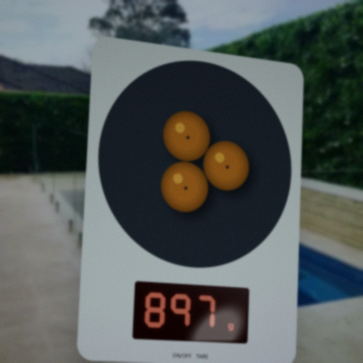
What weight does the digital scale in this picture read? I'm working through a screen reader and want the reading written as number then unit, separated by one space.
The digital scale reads 897 g
